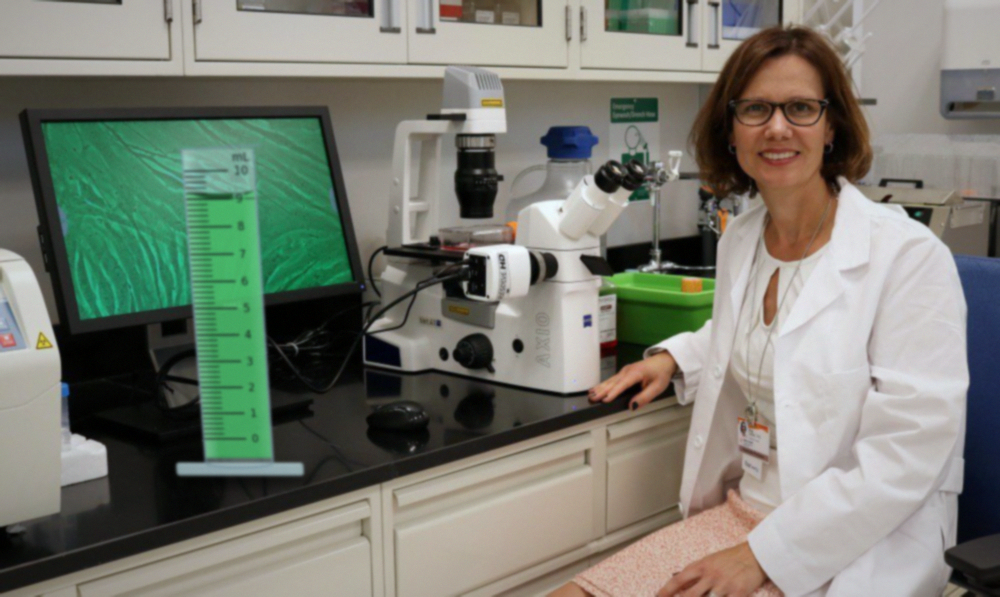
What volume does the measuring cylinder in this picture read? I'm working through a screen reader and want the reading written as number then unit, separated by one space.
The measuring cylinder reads 9 mL
